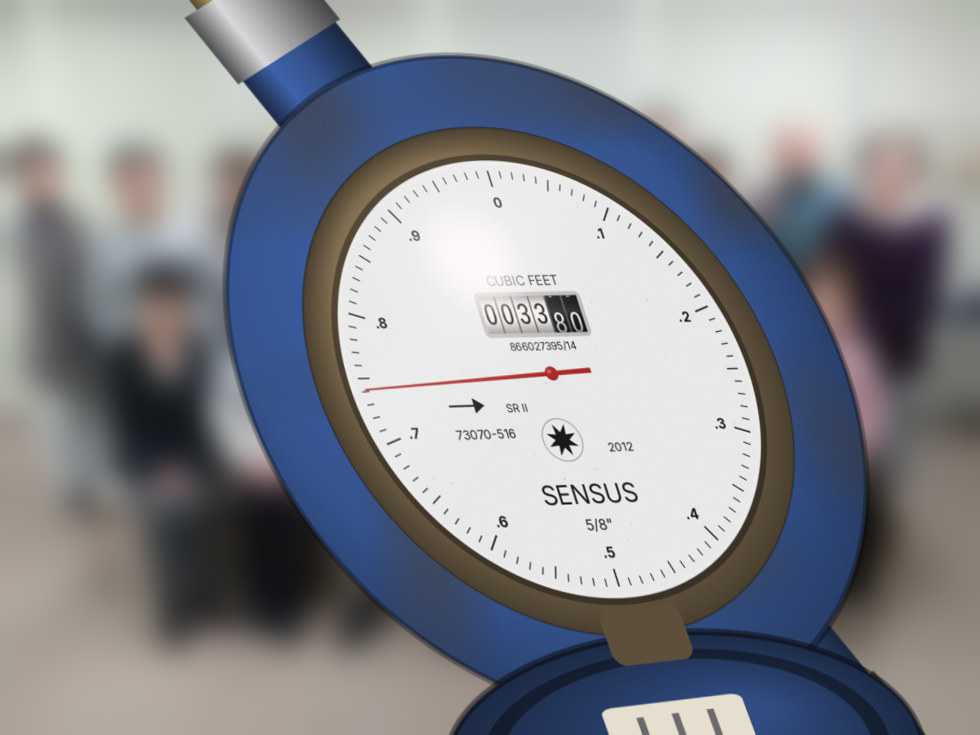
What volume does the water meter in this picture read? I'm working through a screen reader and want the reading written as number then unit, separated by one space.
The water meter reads 3379.74 ft³
